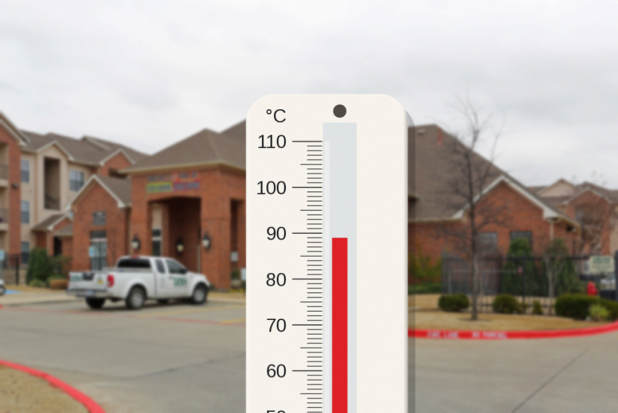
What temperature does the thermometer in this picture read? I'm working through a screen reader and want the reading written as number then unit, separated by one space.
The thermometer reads 89 °C
